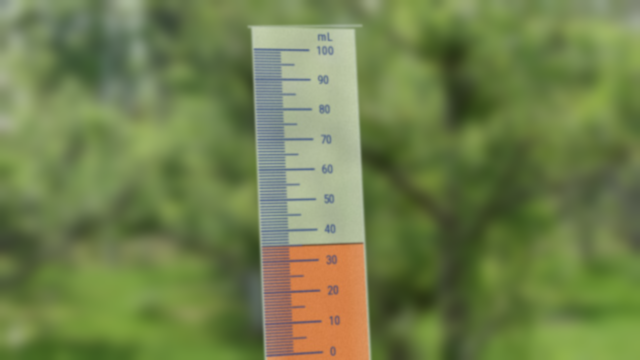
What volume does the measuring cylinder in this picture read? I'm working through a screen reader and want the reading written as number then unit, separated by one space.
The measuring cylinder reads 35 mL
